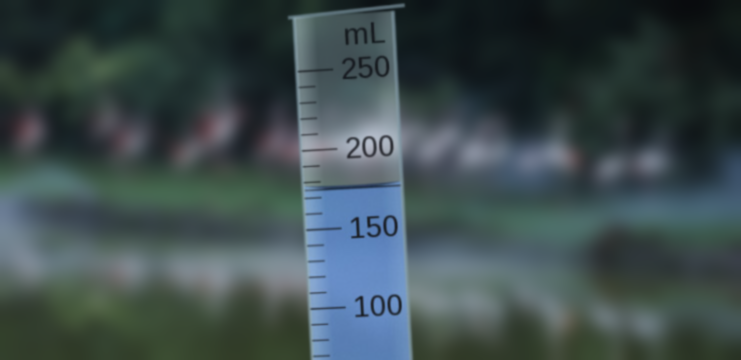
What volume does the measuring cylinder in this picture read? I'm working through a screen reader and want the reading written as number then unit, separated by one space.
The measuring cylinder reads 175 mL
